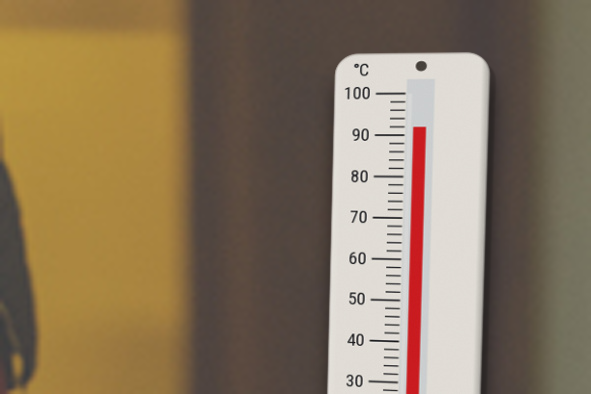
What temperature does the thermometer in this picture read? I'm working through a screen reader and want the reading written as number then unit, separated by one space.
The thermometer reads 92 °C
